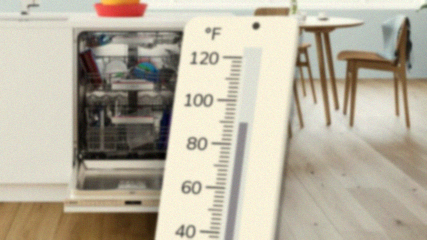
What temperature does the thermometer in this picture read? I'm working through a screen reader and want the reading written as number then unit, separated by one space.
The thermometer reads 90 °F
